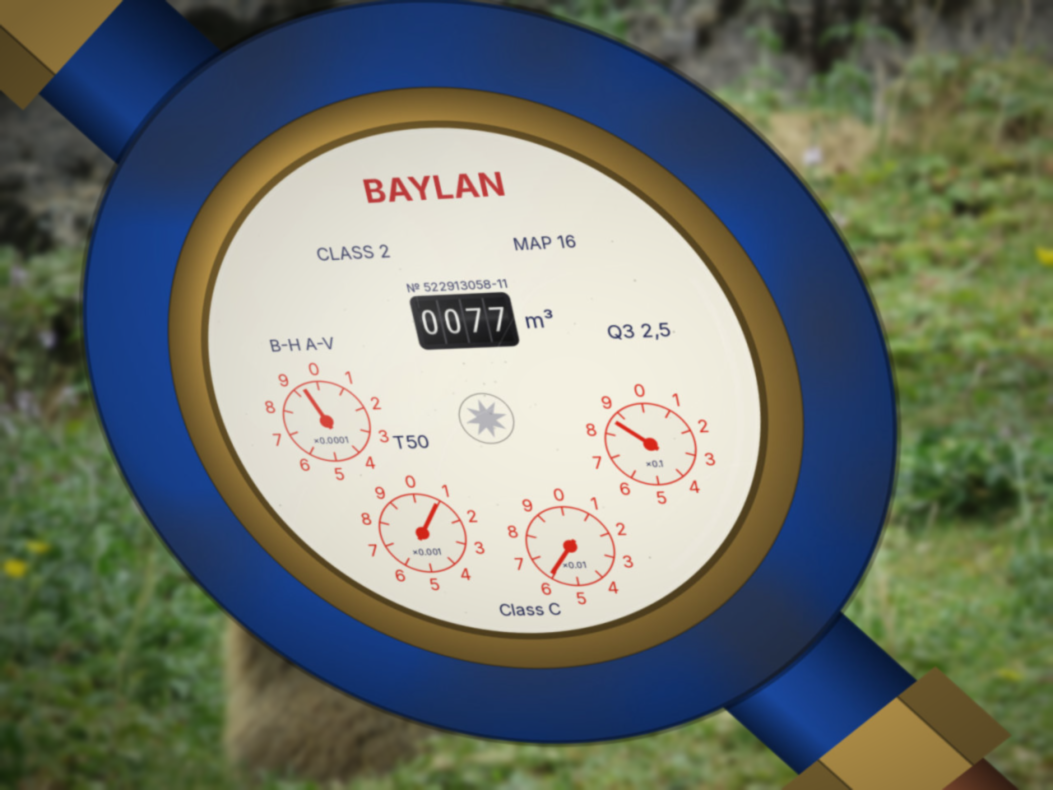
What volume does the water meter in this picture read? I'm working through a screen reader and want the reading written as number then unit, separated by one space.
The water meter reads 77.8609 m³
